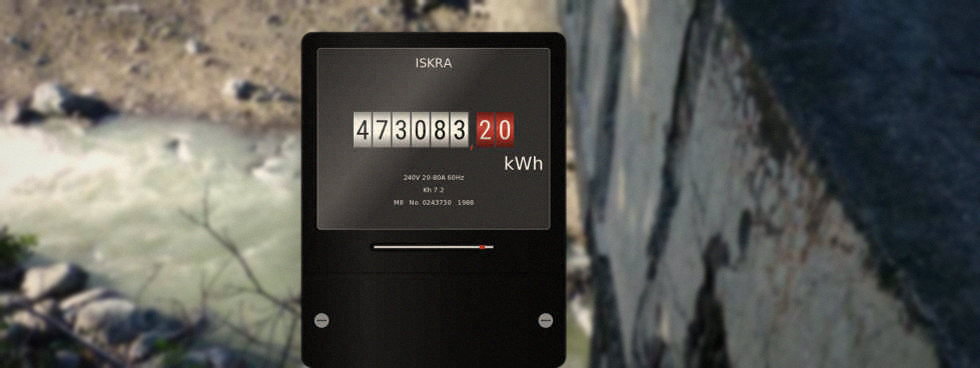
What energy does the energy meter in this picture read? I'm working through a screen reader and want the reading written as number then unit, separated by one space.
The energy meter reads 473083.20 kWh
